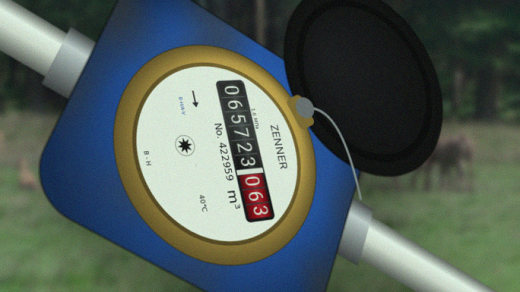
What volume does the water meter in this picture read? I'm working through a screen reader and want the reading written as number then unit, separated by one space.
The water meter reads 65723.063 m³
